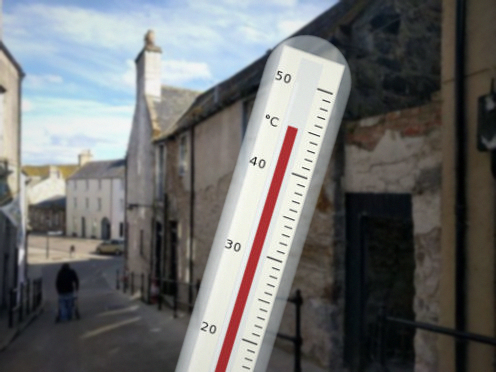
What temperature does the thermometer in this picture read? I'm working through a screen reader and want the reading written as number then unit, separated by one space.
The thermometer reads 45 °C
